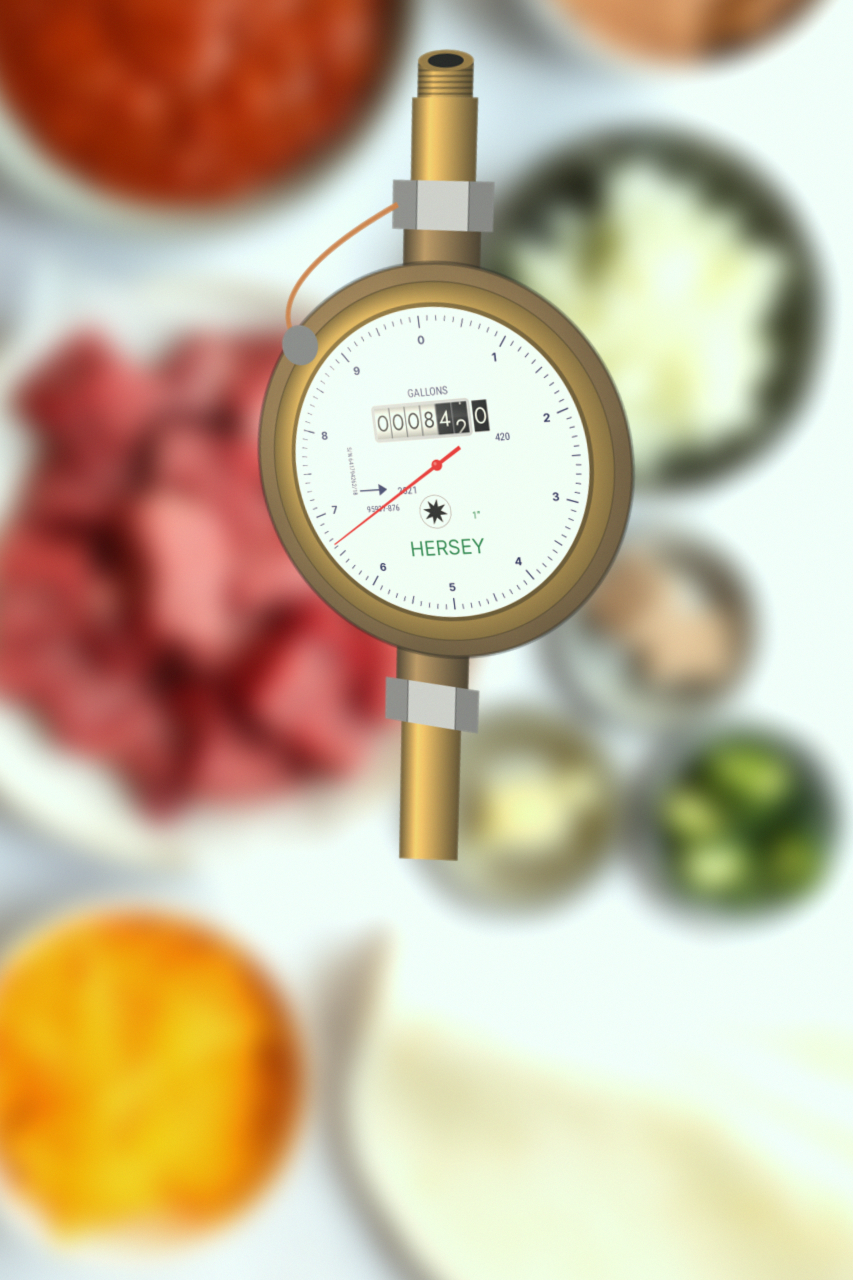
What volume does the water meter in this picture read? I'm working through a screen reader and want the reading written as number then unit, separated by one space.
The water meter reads 8416.6 gal
